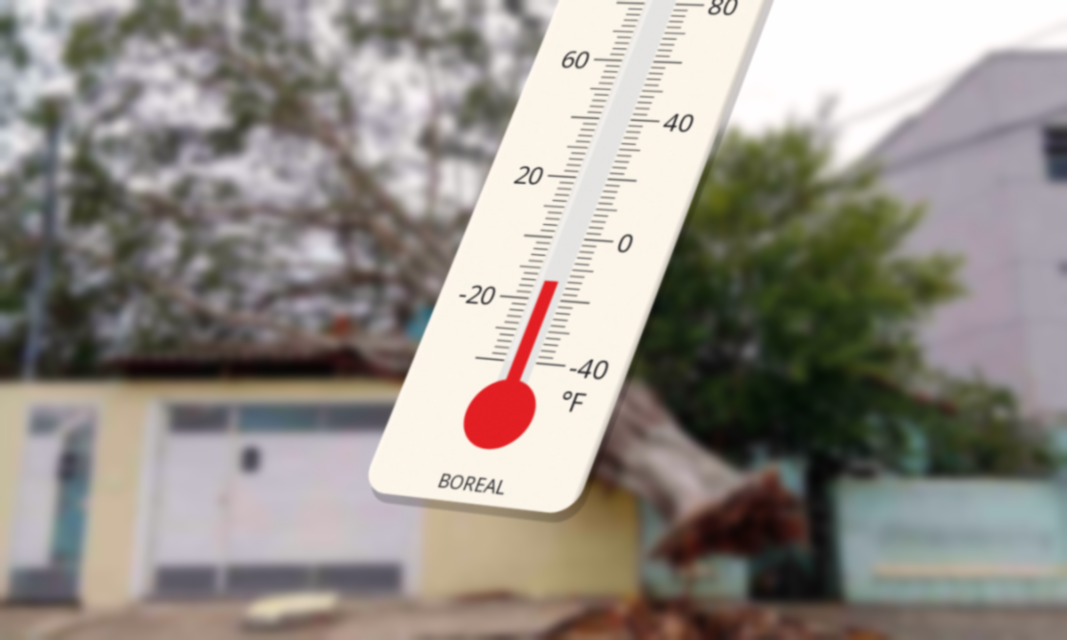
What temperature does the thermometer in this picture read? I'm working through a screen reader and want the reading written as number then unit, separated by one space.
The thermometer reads -14 °F
